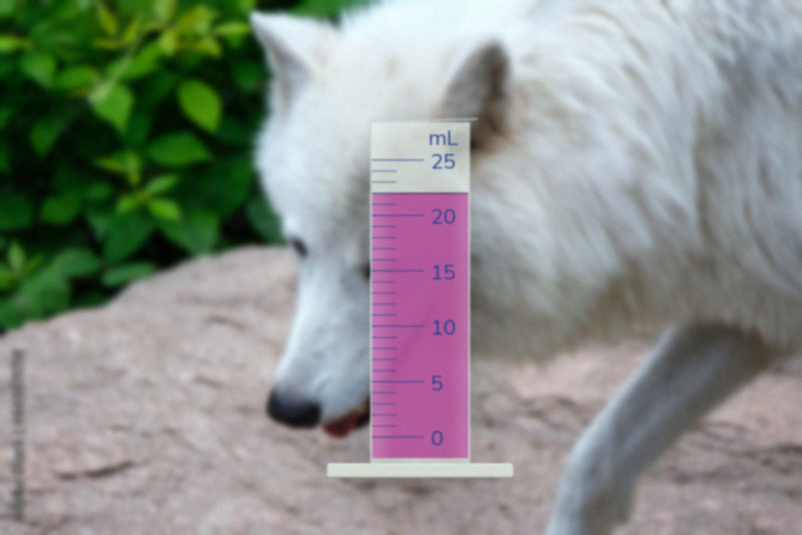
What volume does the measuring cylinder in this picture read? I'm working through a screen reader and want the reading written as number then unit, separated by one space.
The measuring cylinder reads 22 mL
